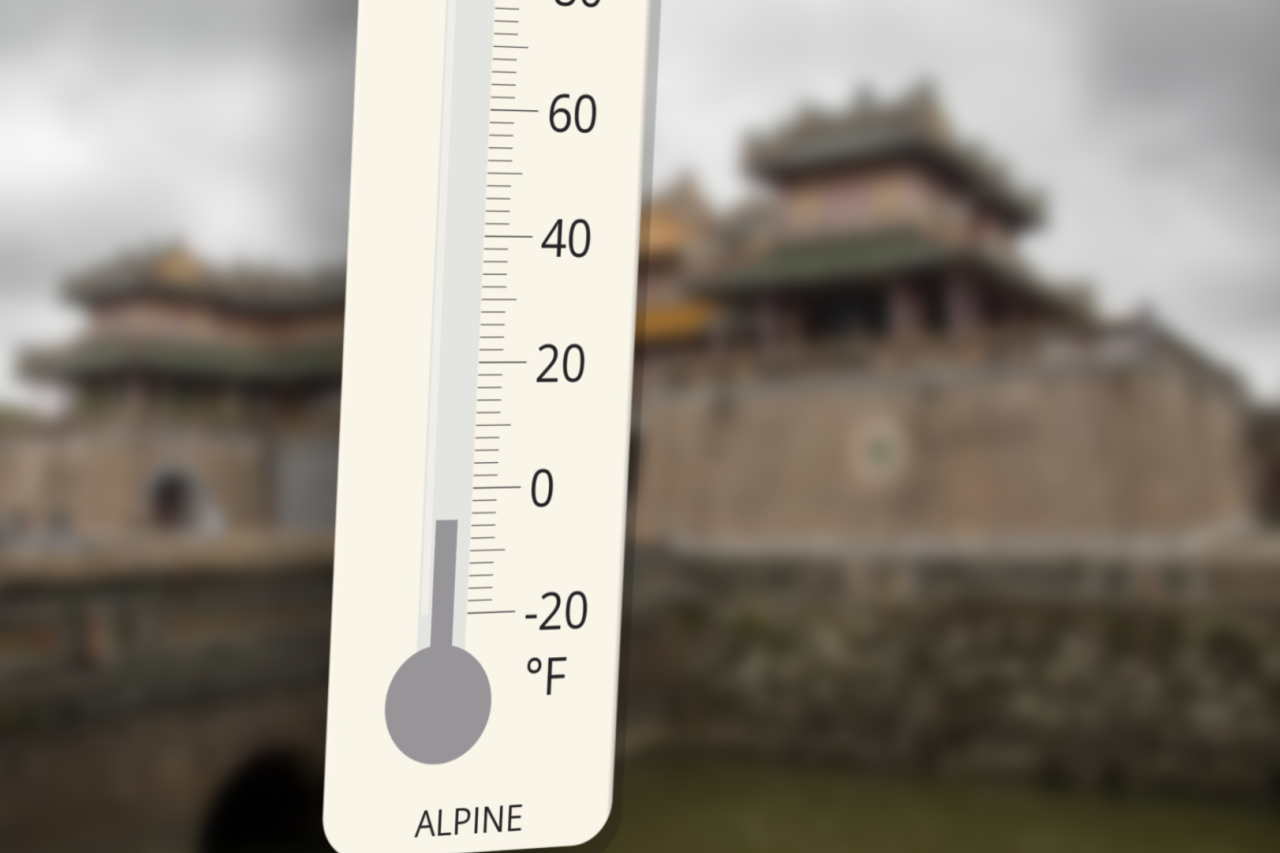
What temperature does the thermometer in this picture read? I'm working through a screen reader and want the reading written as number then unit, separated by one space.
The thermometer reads -5 °F
